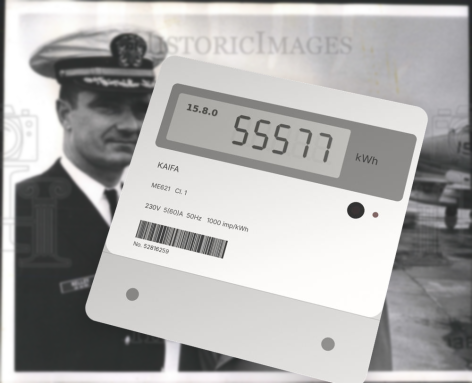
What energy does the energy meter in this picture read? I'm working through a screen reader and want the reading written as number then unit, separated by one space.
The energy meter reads 55577 kWh
